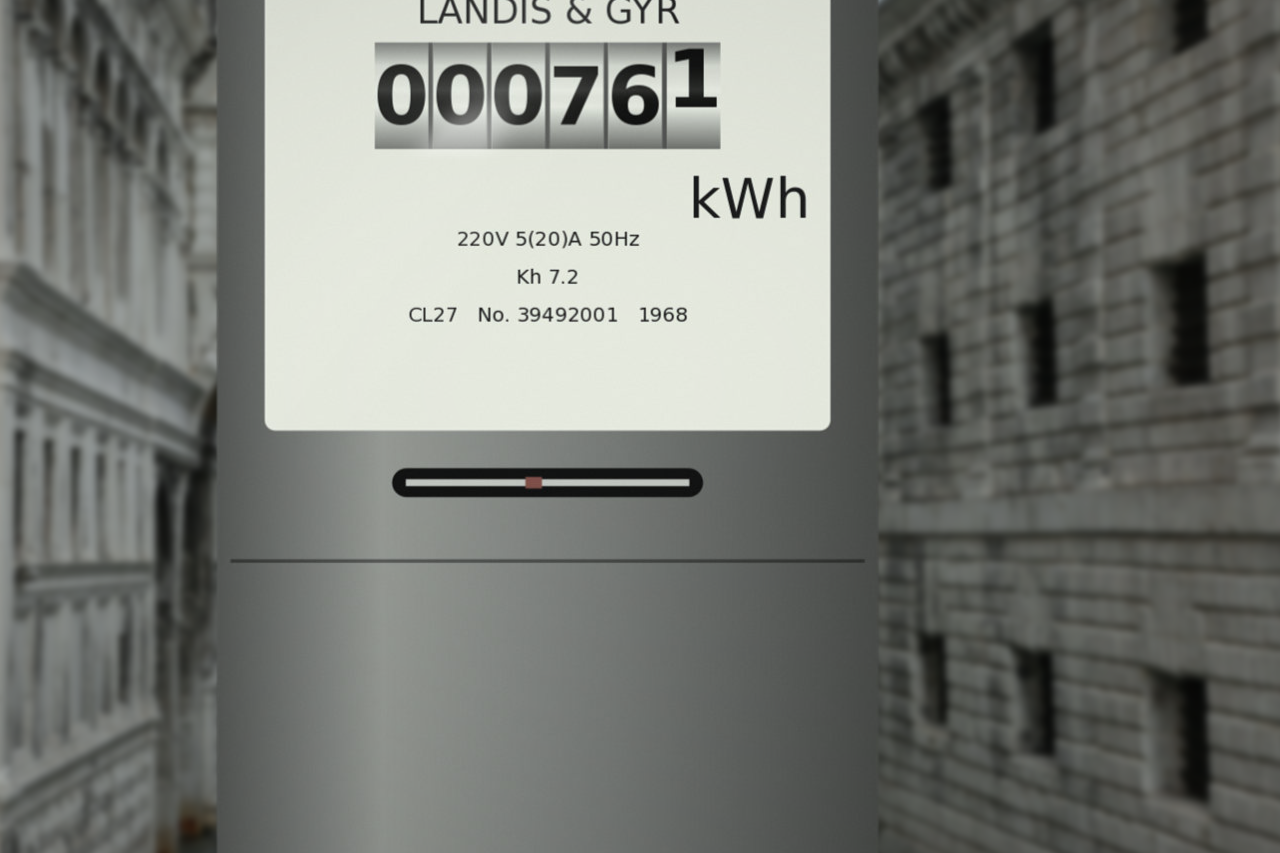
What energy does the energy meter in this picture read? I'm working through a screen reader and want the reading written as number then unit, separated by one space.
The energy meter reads 761 kWh
